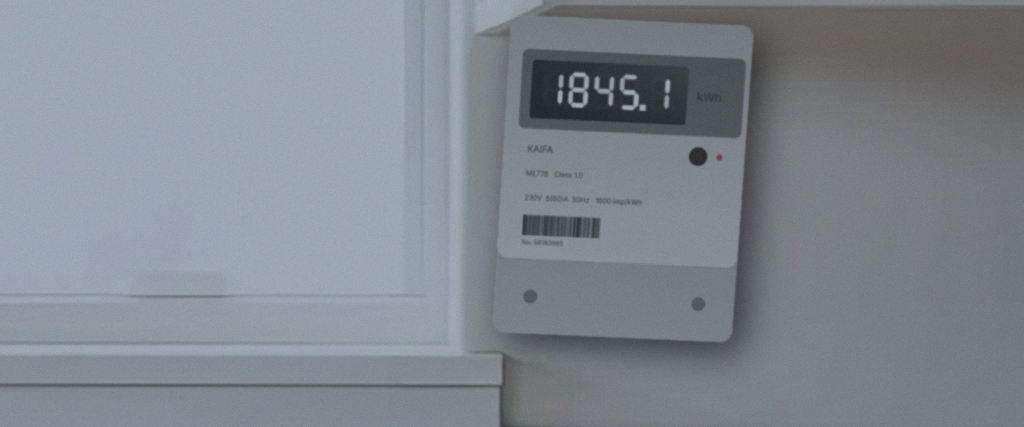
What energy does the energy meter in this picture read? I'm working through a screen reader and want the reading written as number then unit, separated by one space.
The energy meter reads 1845.1 kWh
